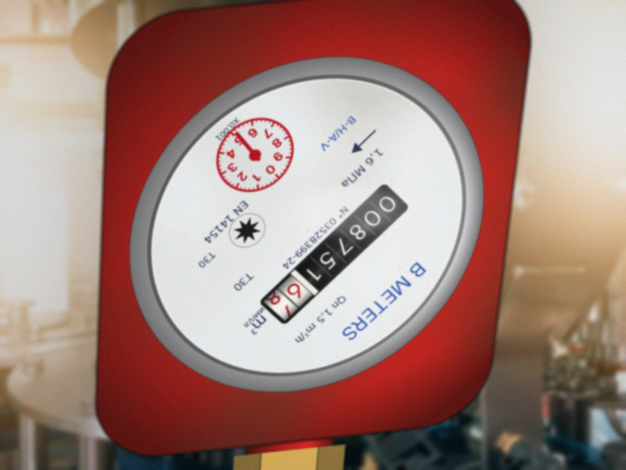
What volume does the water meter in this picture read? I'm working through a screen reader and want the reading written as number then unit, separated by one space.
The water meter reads 8751.675 m³
